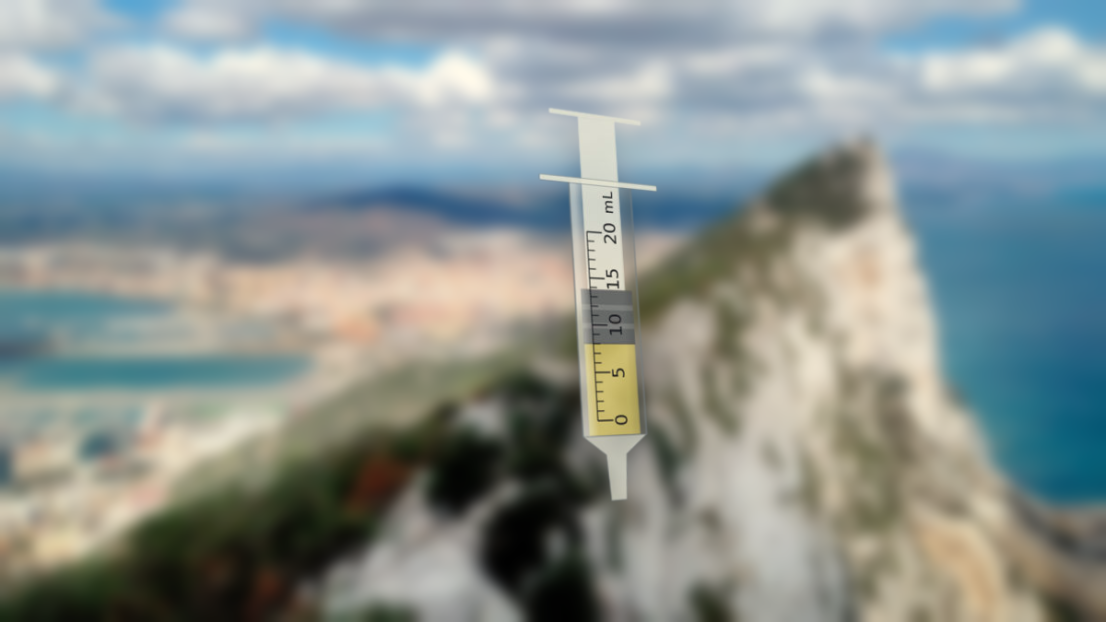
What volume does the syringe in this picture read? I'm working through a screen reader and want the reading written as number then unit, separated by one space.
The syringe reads 8 mL
